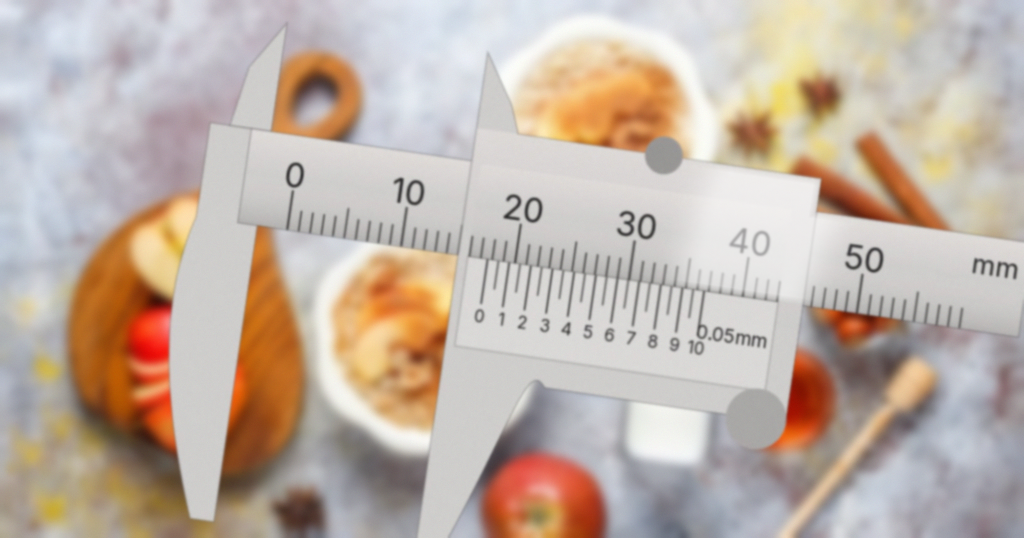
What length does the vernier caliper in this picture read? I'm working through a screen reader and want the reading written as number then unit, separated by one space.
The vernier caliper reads 17.6 mm
